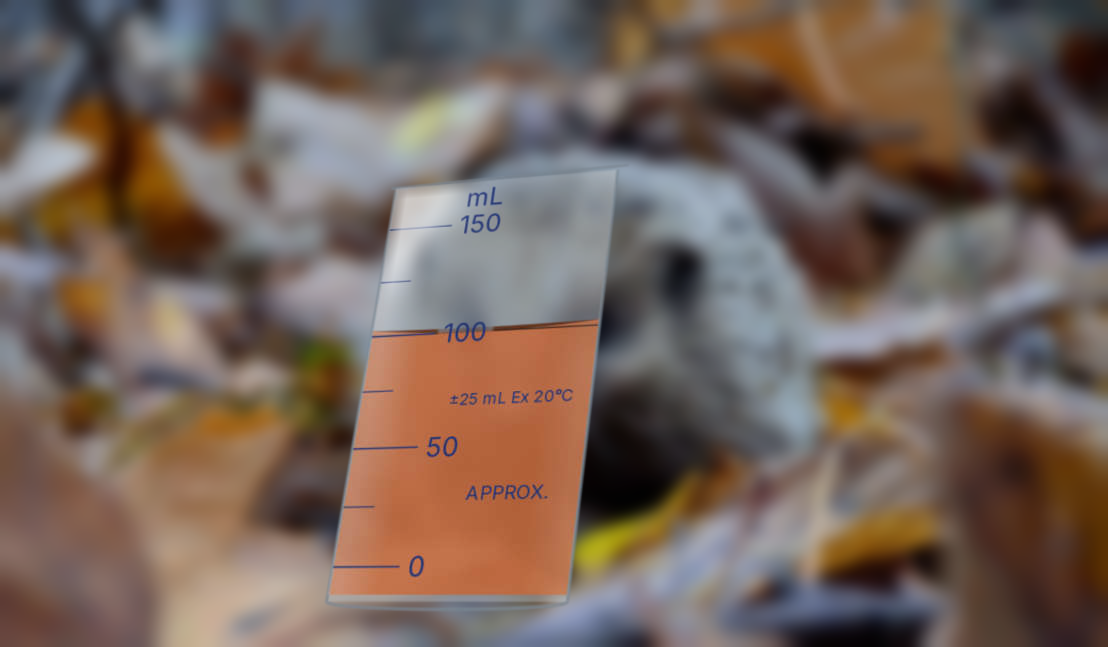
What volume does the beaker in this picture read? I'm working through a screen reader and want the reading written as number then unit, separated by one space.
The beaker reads 100 mL
